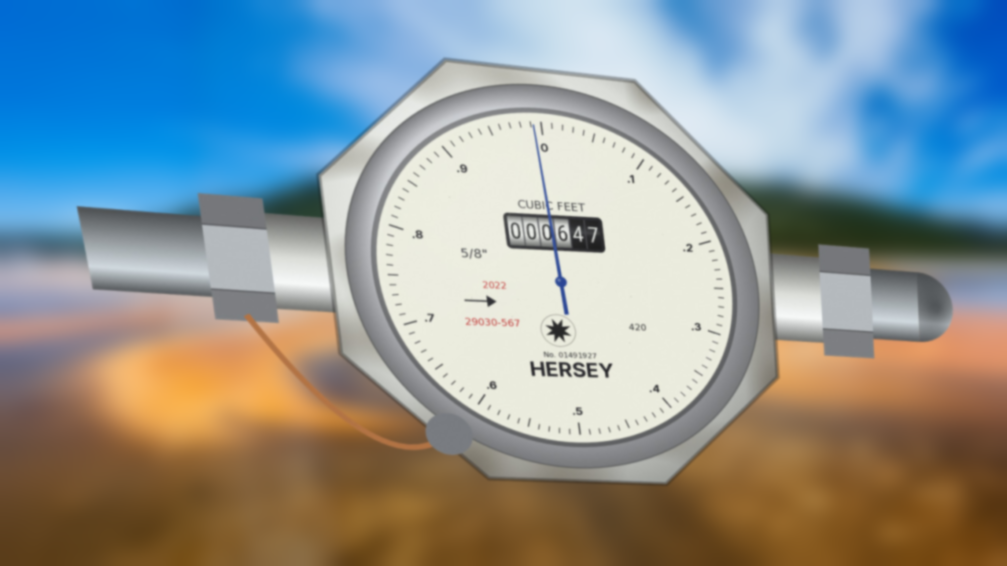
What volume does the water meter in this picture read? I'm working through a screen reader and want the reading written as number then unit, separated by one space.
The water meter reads 646.99 ft³
